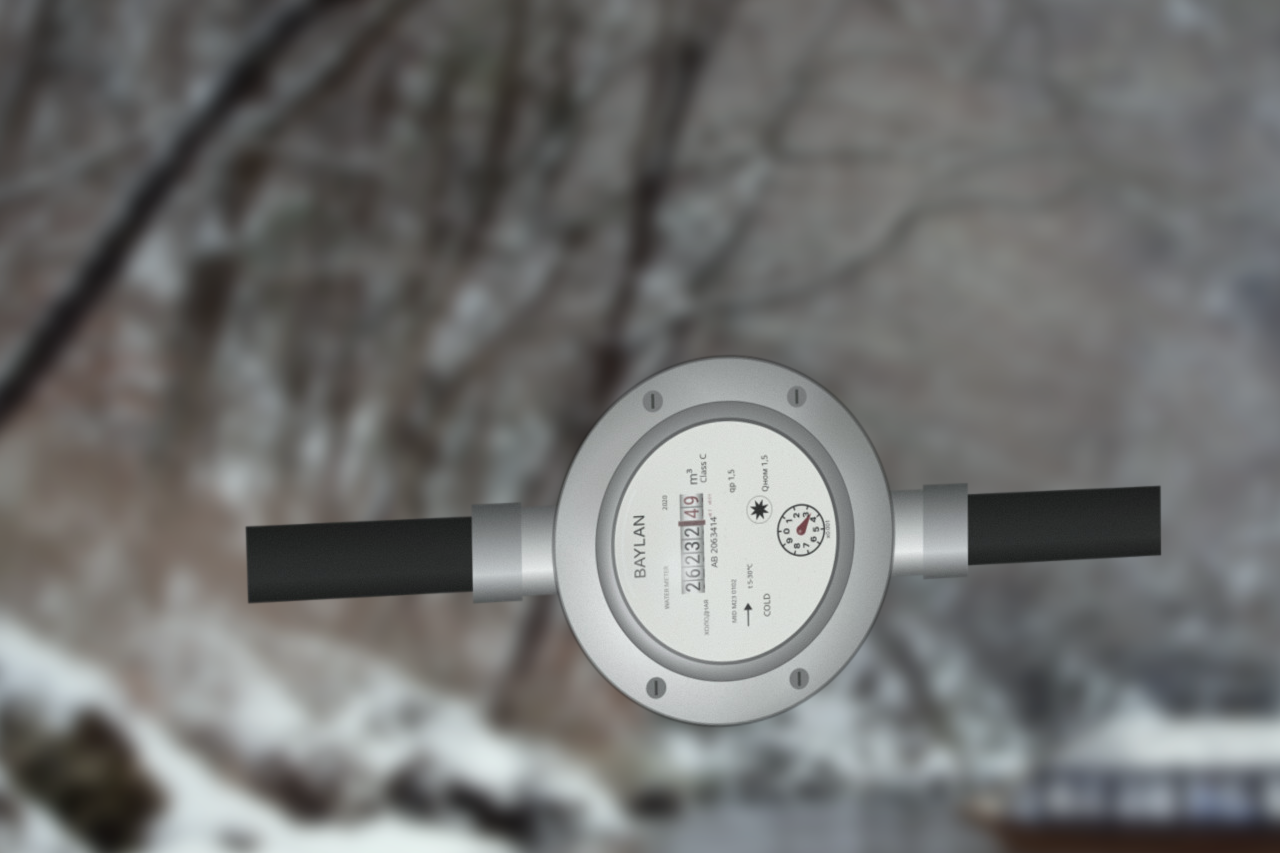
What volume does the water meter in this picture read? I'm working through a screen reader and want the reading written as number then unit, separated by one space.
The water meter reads 26232.493 m³
